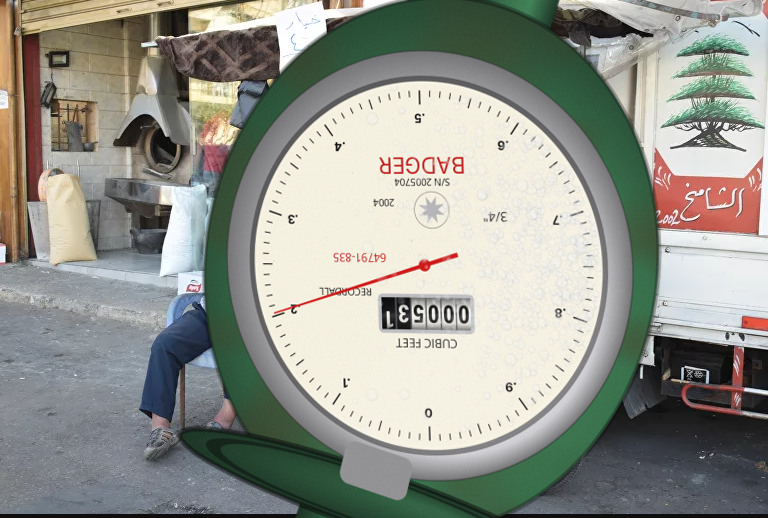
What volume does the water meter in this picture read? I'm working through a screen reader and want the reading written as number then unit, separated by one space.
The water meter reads 531.20 ft³
